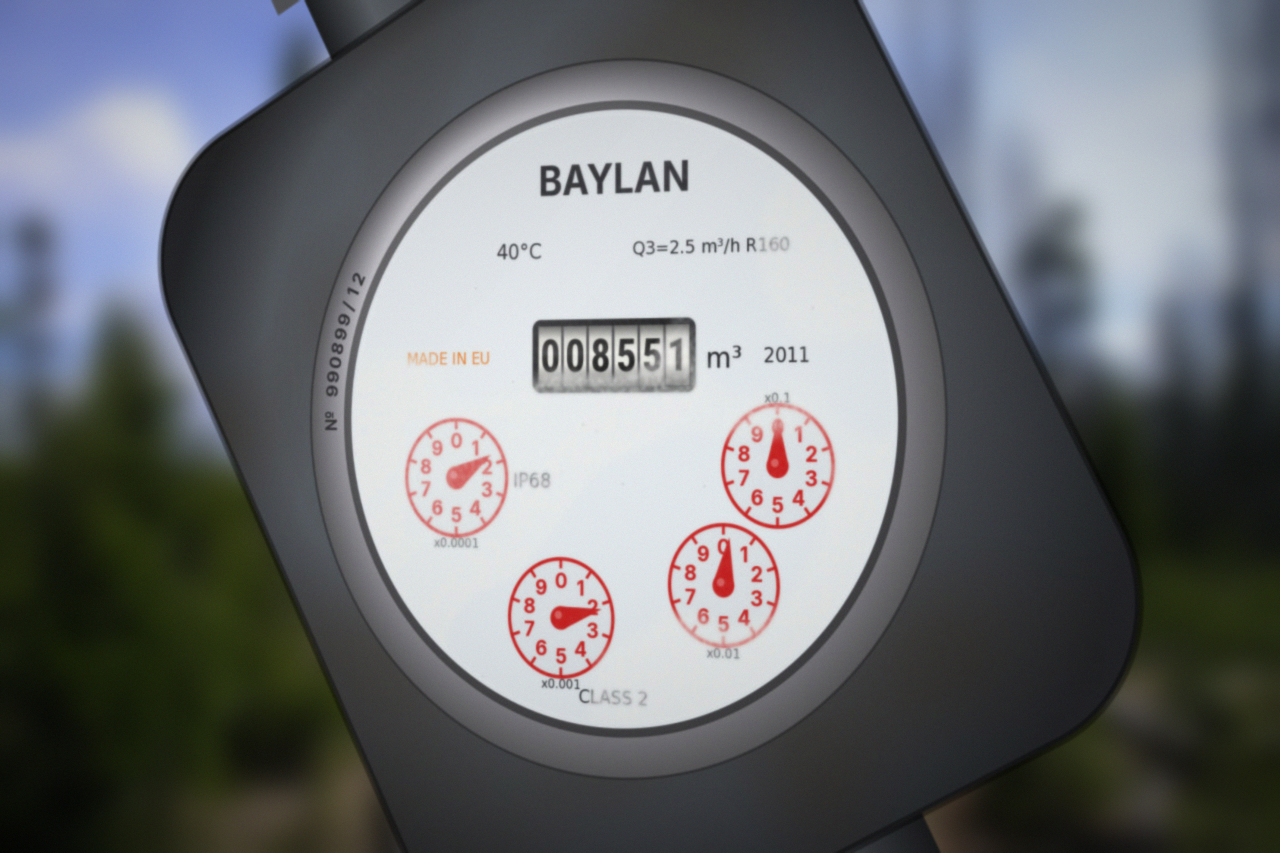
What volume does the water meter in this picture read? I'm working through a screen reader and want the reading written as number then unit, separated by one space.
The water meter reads 8551.0021 m³
